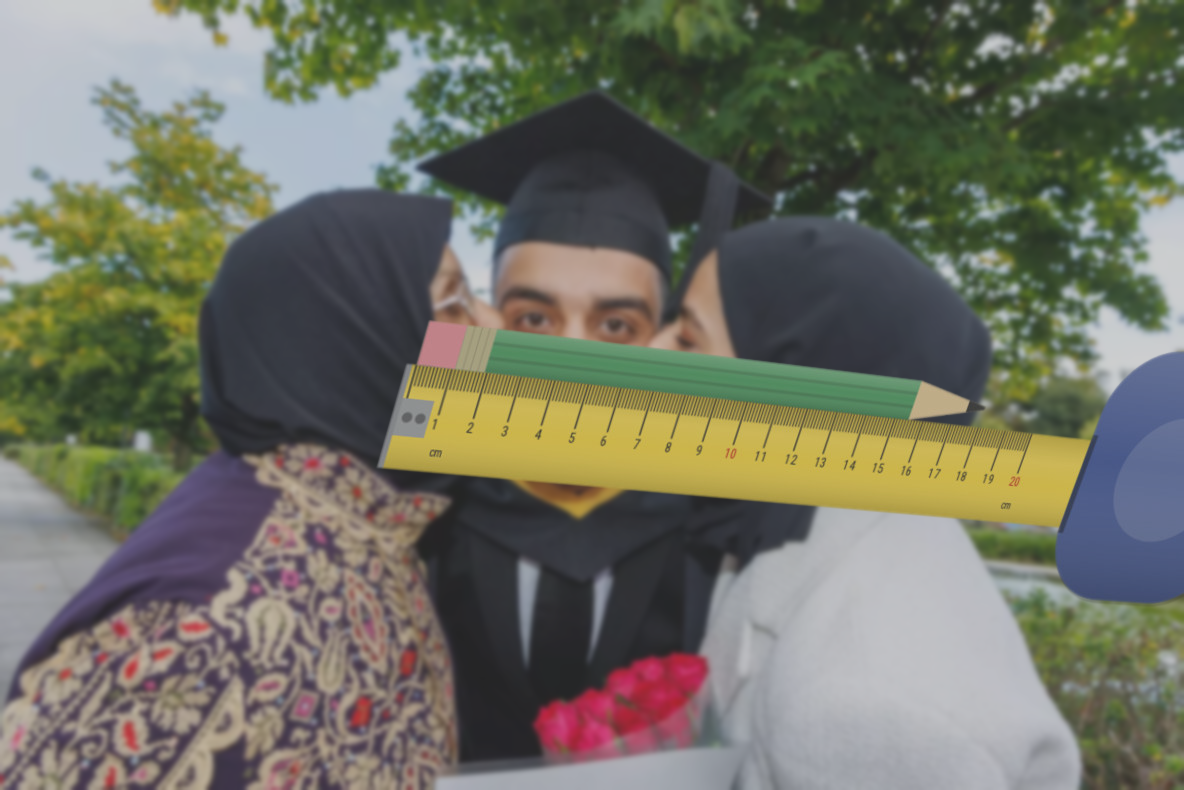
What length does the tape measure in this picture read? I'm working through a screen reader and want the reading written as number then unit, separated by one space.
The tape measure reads 18 cm
